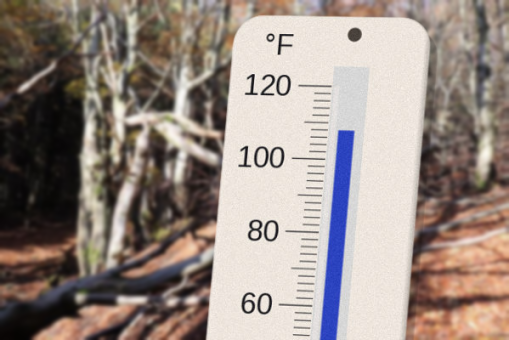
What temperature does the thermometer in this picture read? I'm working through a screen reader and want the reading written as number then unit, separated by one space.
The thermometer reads 108 °F
